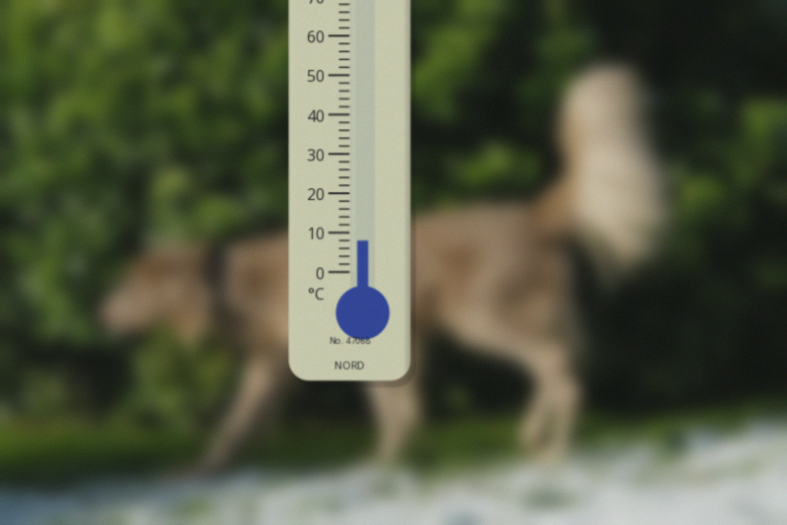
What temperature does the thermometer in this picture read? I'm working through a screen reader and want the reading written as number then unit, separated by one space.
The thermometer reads 8 °C
